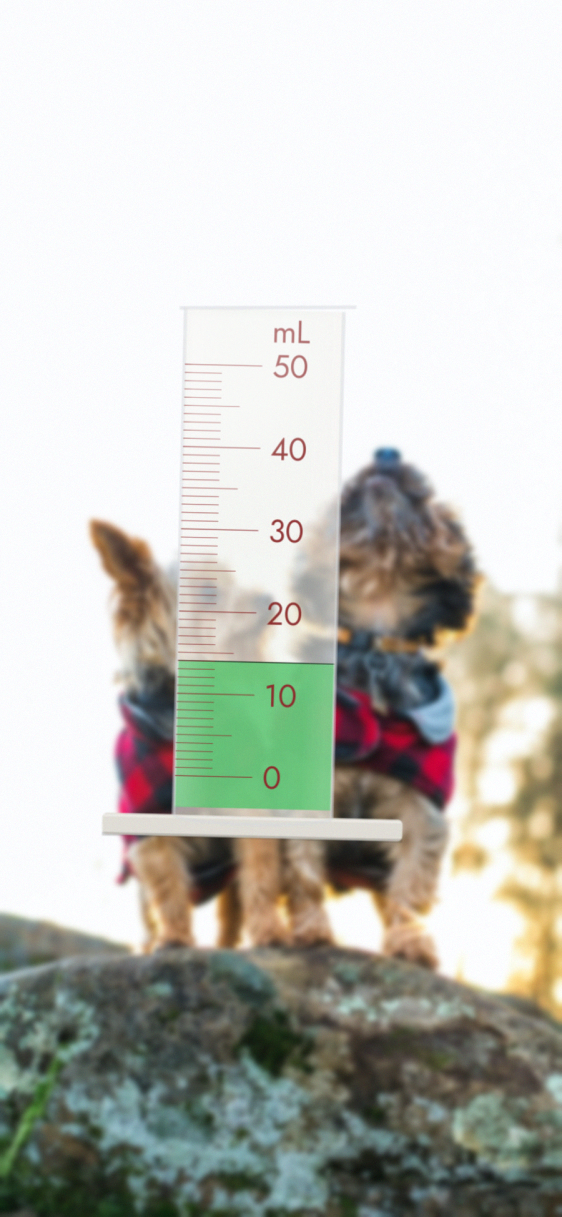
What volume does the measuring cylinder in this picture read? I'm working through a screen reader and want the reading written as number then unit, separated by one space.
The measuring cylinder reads 14 mL
